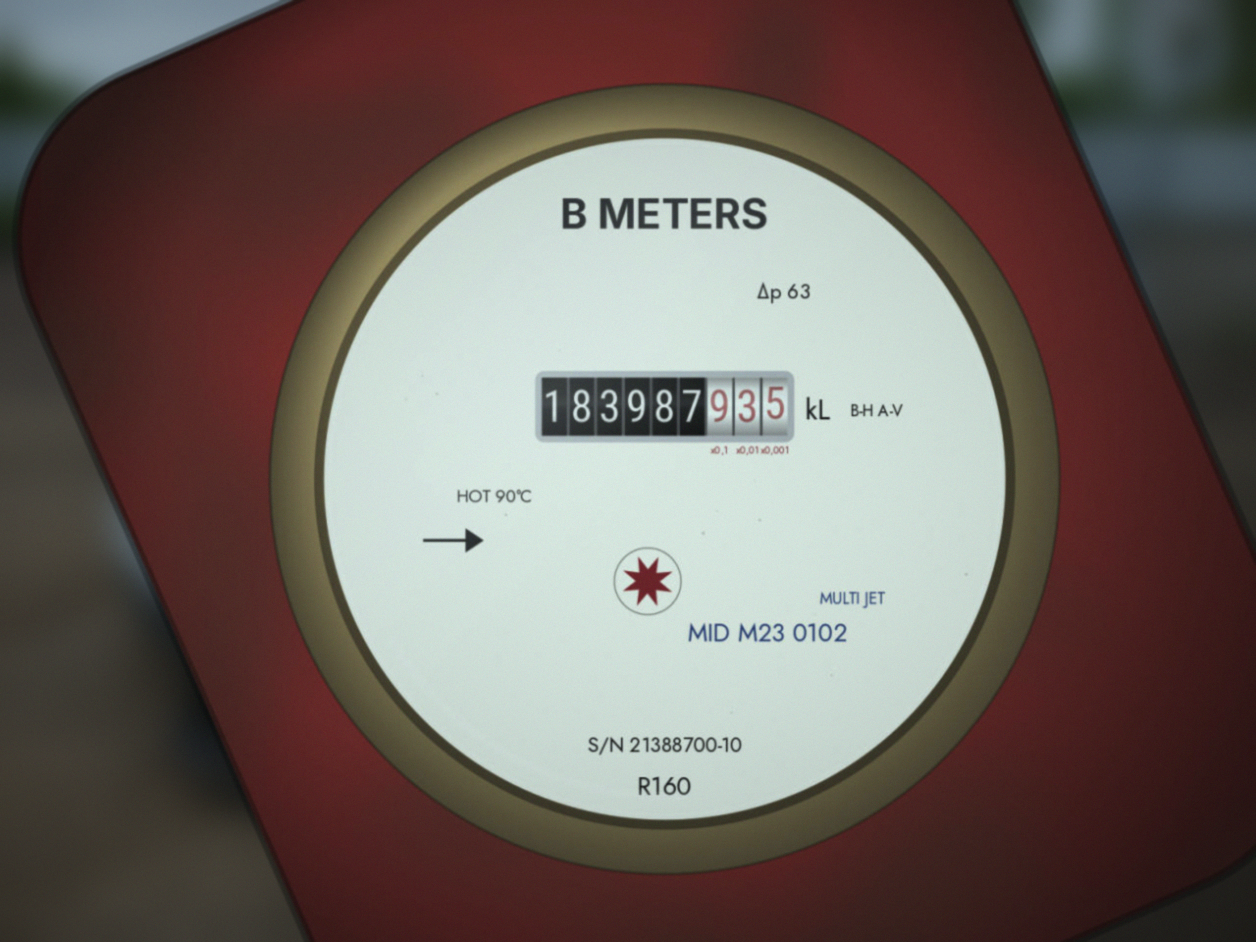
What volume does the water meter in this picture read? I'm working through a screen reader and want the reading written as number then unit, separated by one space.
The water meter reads 183987.935 kL
